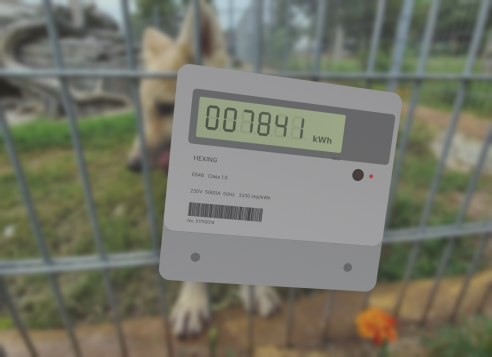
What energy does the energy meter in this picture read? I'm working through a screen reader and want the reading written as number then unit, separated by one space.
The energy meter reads 7841 kWh
